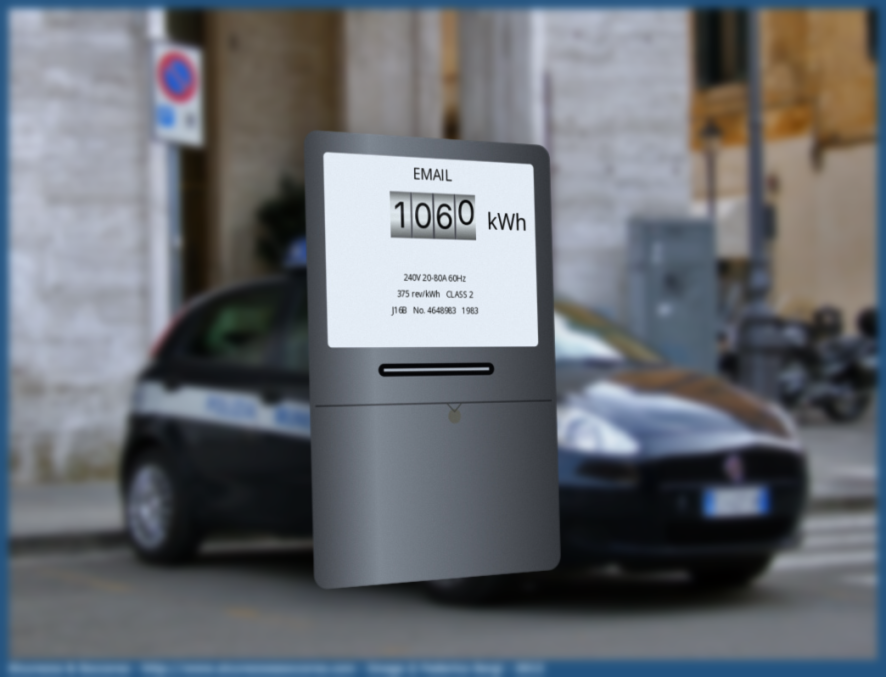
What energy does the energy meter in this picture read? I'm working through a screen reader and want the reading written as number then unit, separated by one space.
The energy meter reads 1060 kWh
